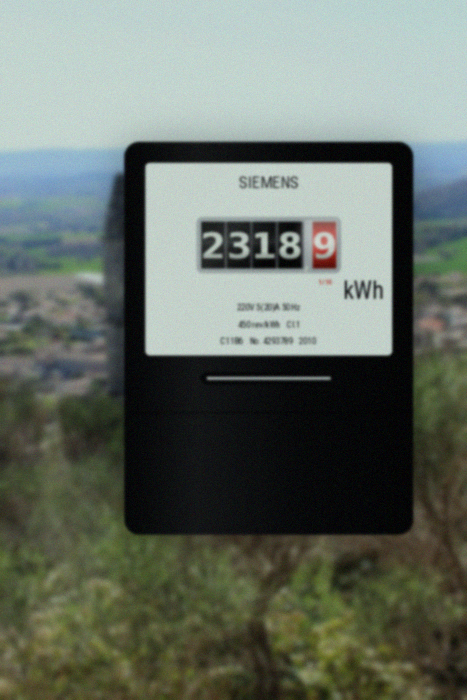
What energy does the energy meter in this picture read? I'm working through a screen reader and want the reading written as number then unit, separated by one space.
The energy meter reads 2318.9 kWh
